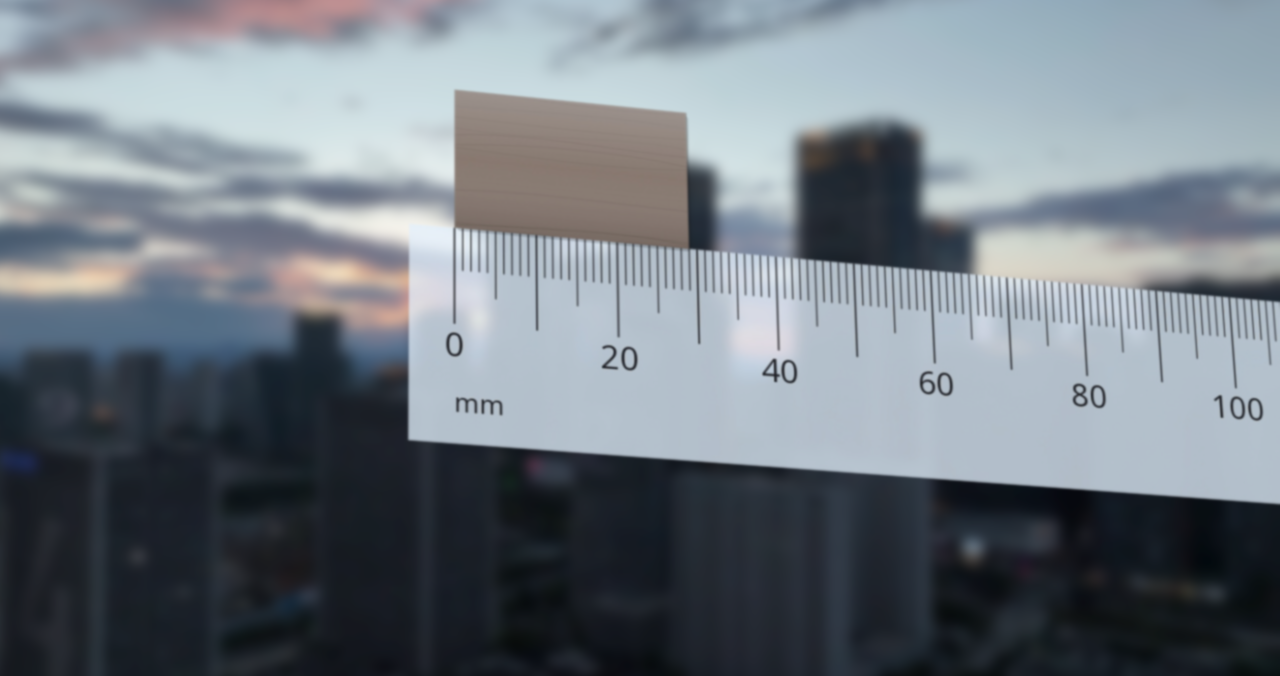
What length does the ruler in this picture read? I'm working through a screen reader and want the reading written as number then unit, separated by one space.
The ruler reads 29 mm
